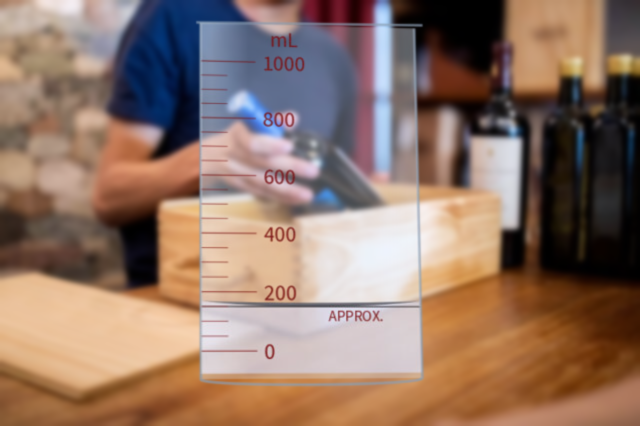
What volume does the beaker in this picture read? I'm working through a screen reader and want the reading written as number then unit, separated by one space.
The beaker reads 150 mL
